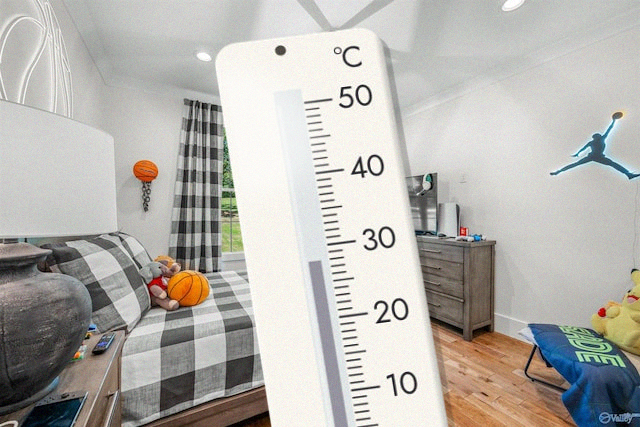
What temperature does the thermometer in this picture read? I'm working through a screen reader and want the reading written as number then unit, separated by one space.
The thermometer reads 28 °C
